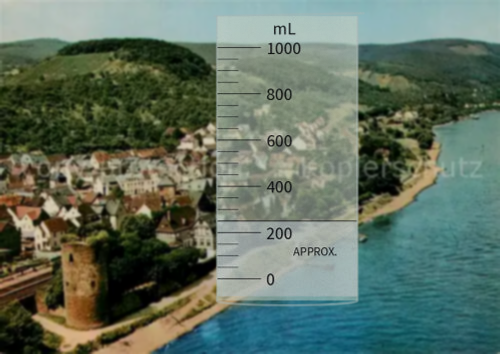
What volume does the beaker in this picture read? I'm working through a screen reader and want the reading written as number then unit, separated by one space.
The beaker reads 250 mL
